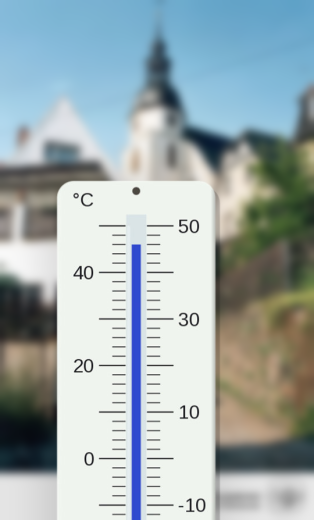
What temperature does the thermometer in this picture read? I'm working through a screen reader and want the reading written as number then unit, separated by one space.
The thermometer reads 46 °C
